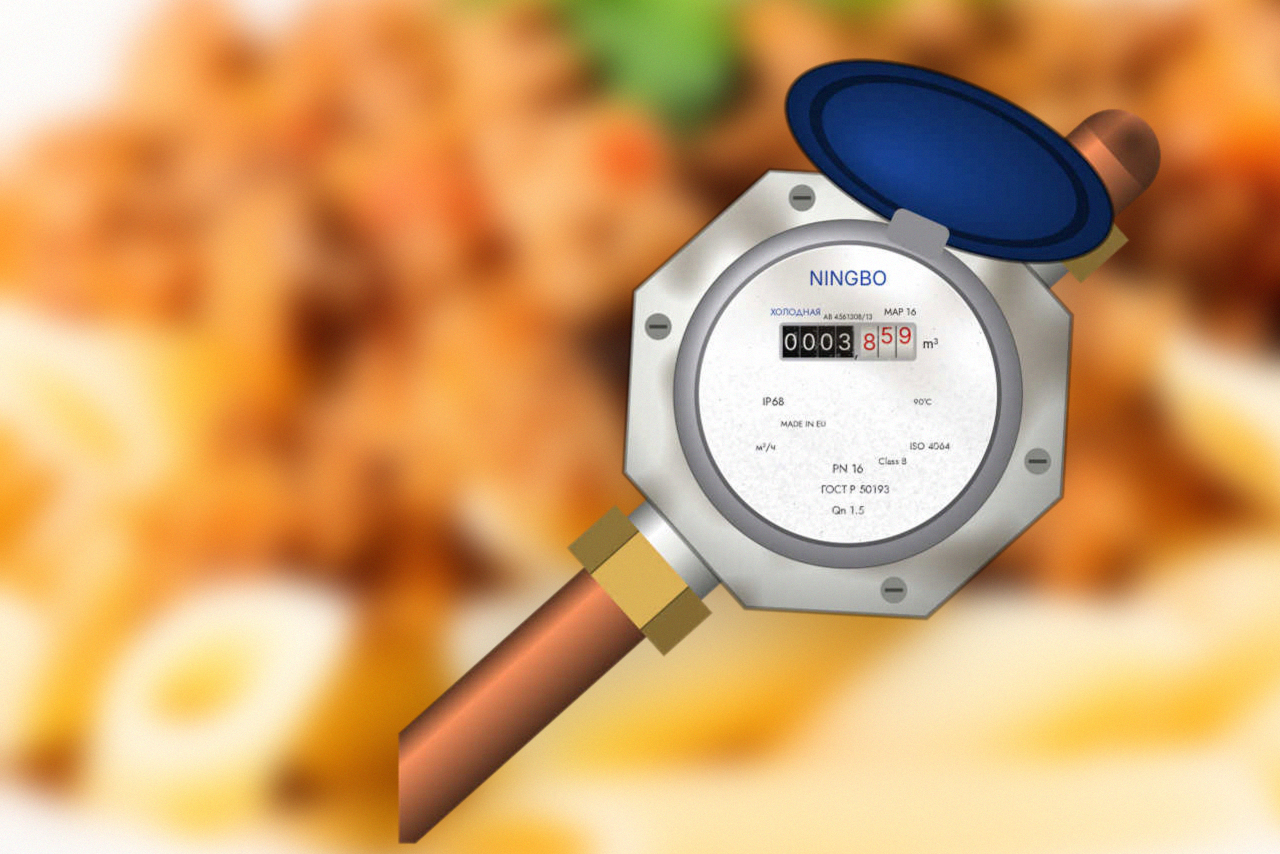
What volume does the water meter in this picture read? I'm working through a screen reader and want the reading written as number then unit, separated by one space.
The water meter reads 3.859 m³
